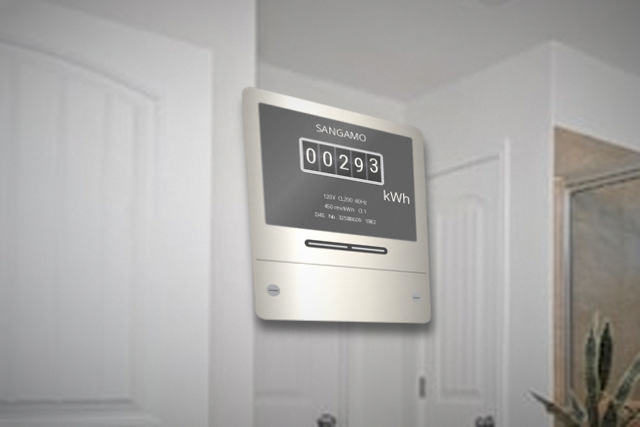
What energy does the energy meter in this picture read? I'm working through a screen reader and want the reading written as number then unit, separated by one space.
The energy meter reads 293 kWh
